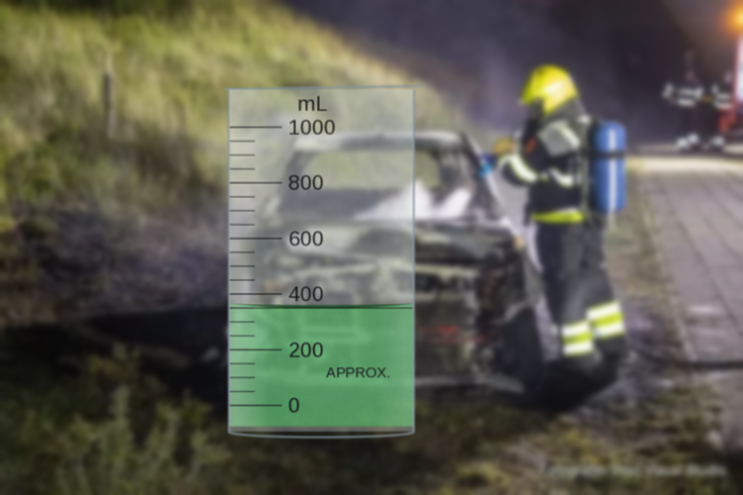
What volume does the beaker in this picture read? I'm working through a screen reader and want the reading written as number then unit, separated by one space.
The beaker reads 350 mL
